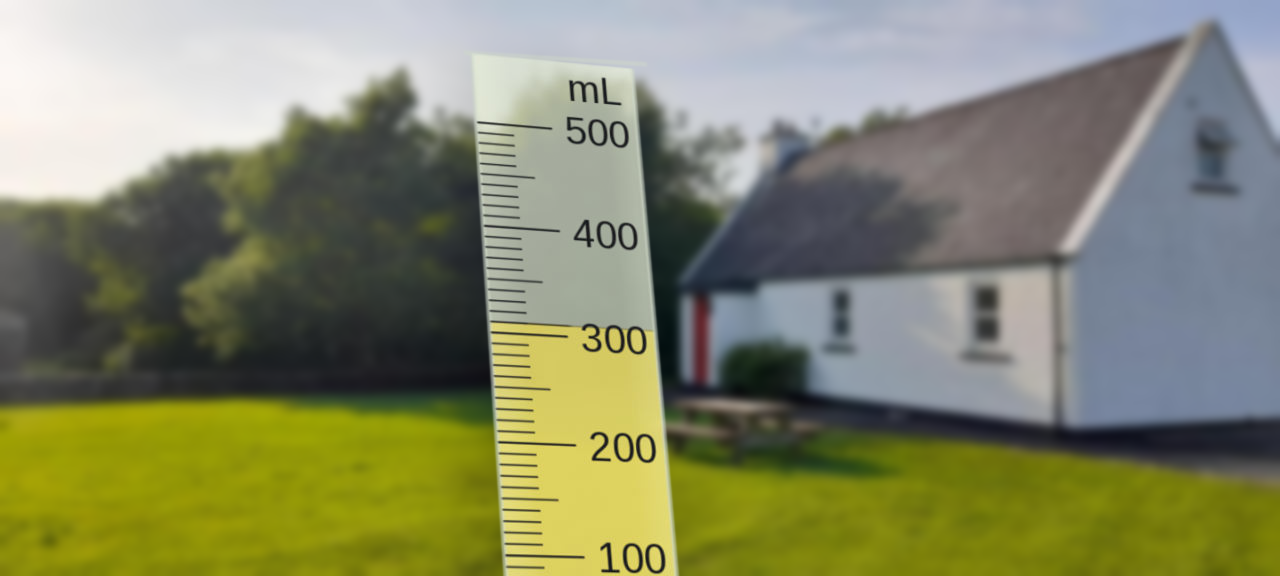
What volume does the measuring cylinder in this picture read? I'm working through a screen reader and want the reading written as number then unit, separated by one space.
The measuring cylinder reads 310 mL
